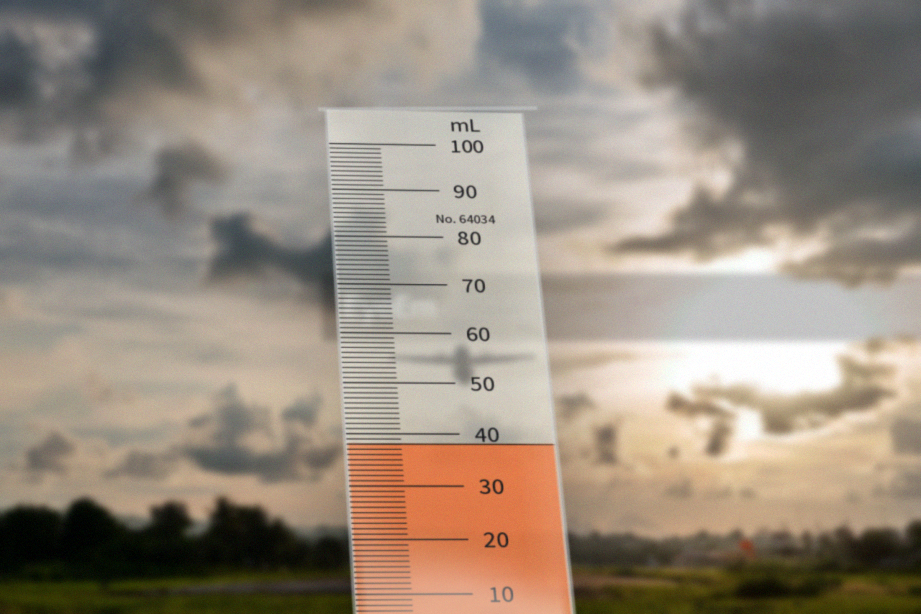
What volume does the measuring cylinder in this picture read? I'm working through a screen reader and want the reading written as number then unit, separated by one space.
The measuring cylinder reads 38 mL
